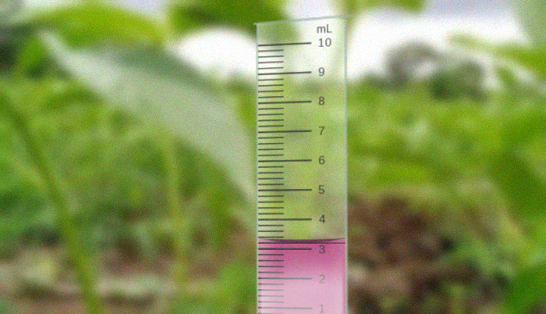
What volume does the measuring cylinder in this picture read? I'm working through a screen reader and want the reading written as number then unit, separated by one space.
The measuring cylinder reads 3.2 mL
